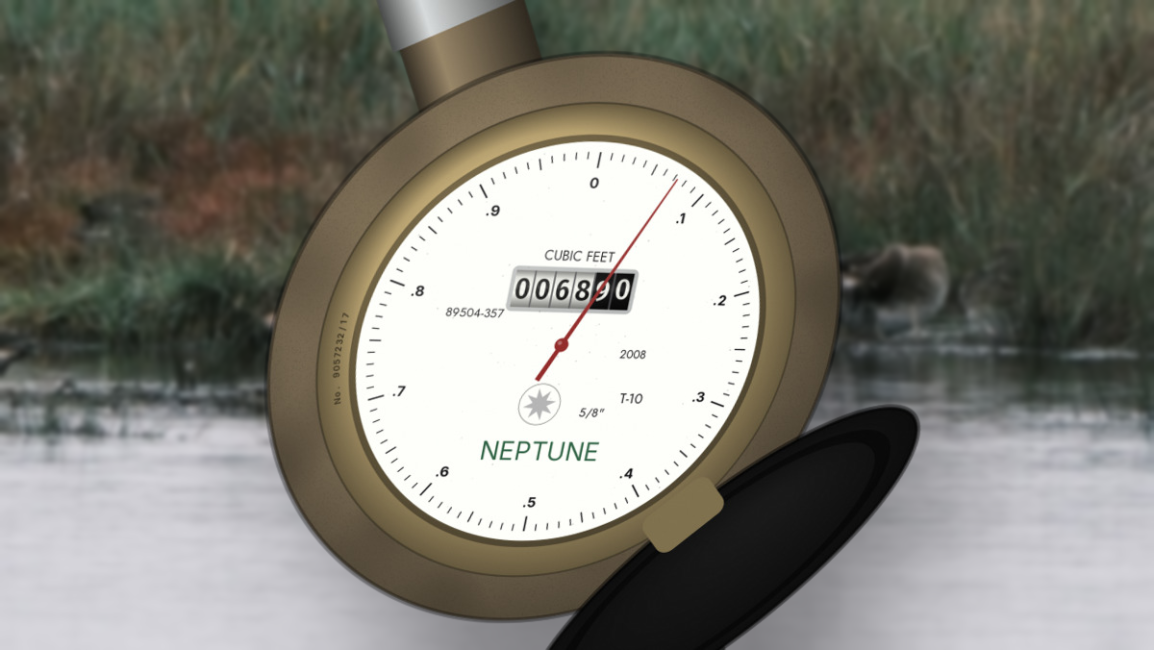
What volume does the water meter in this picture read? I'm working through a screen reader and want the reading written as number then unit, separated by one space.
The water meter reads 6890.07 ft³
